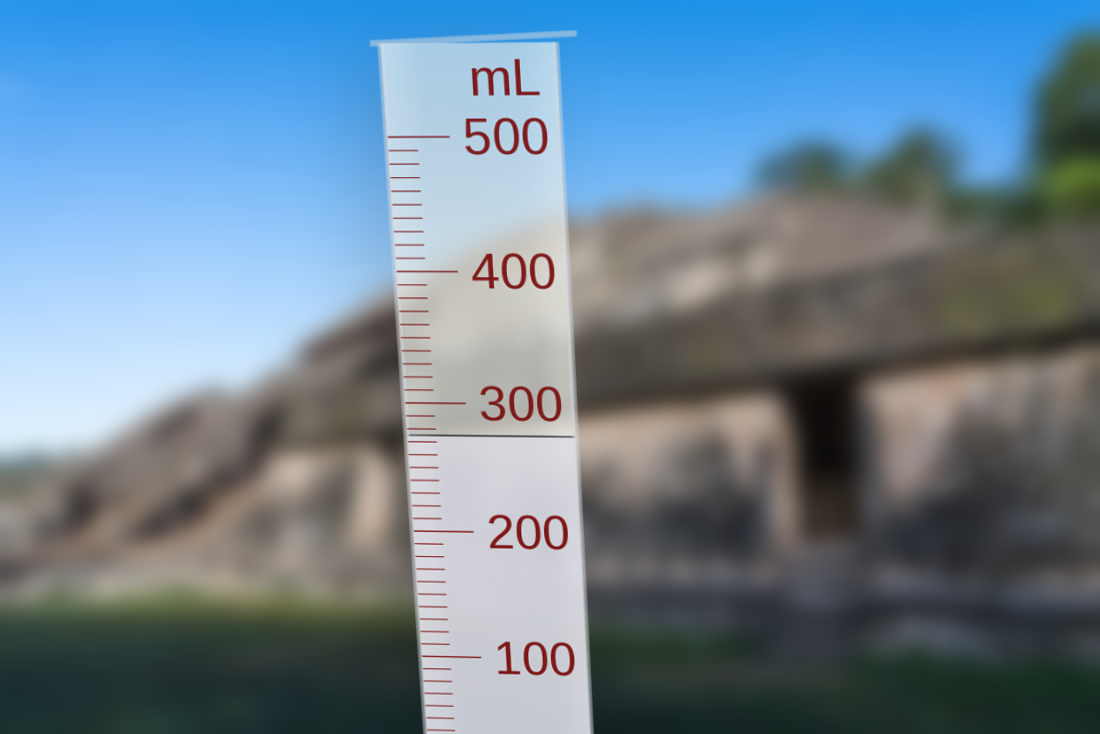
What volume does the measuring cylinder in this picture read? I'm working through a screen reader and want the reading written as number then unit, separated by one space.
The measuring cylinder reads 275 mL
